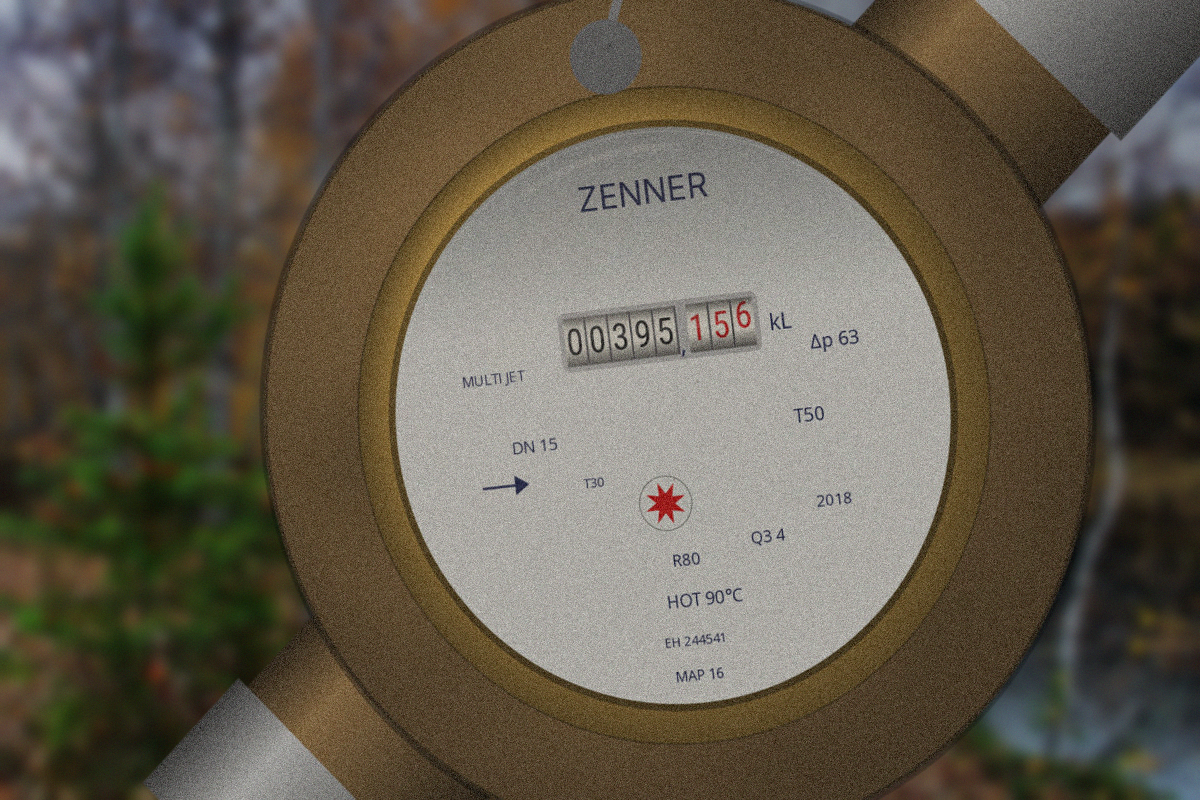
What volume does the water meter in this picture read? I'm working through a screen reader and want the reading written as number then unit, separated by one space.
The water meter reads 395.156 kL
